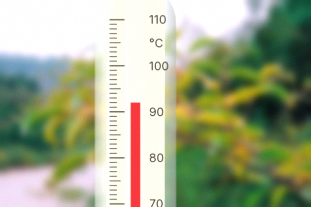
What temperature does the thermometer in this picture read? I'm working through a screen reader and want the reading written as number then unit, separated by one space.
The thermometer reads 92 °C
